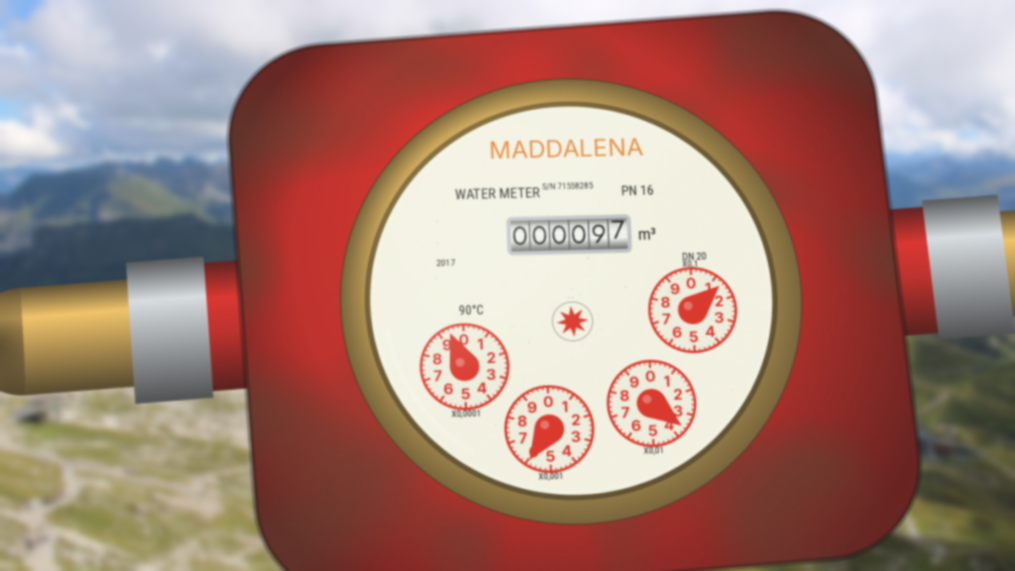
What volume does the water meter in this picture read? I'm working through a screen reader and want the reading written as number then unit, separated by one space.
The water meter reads 97.1359 m³
